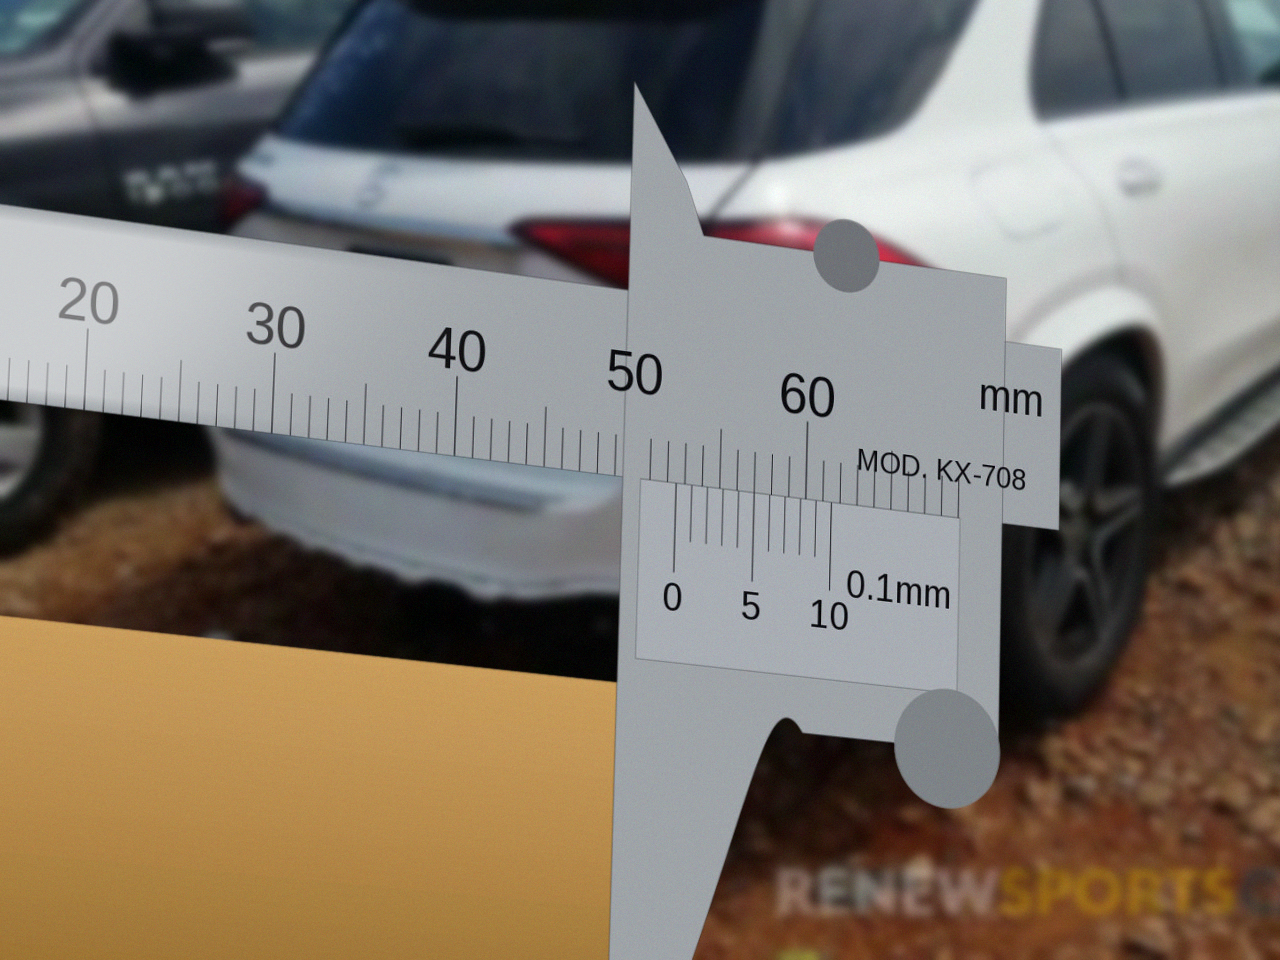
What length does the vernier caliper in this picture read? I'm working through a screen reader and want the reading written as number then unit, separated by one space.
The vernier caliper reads 52.5 mm
